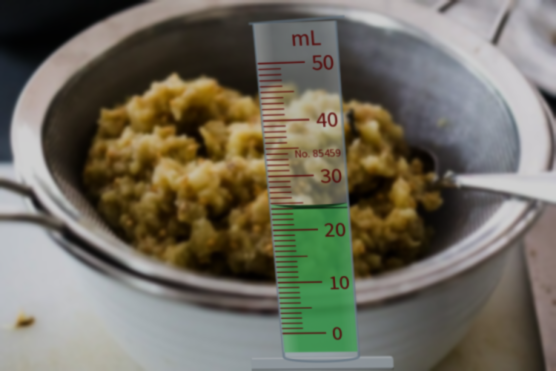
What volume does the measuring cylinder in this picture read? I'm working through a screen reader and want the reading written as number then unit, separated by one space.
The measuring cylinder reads 24 mL
